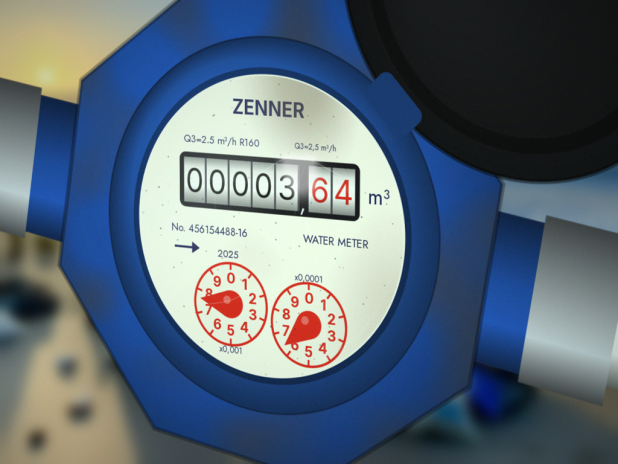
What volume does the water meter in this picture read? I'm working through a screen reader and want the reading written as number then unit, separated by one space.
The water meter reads 3.6476 m³
